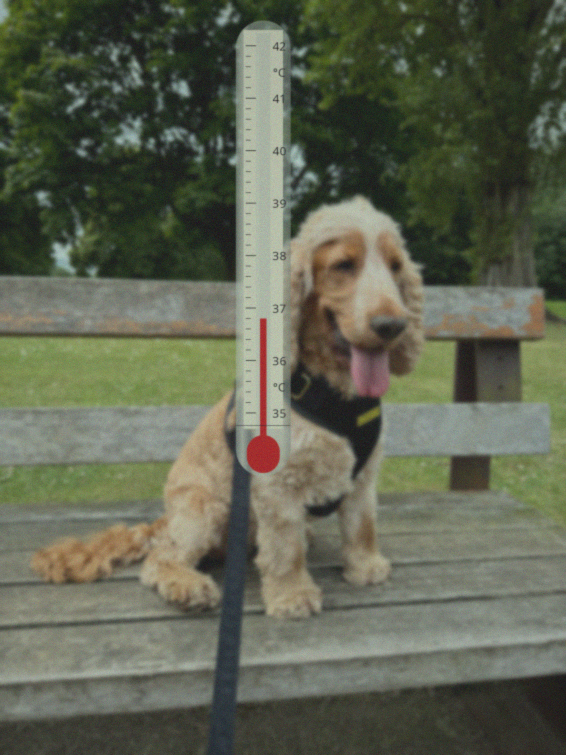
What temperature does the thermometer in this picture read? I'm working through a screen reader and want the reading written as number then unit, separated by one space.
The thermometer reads 36.8 °C
